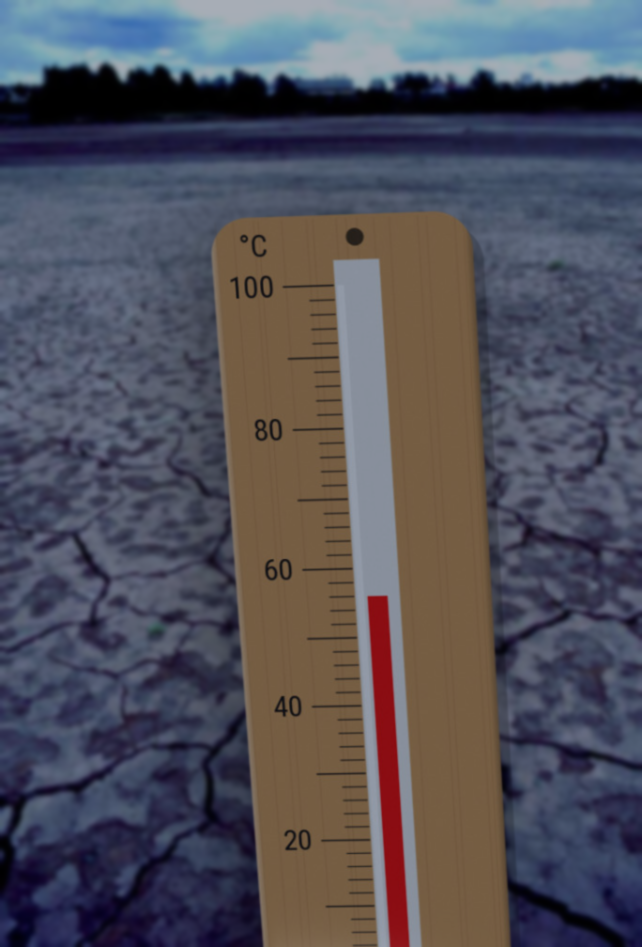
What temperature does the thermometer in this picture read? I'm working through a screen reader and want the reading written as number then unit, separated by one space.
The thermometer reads 56 °C
